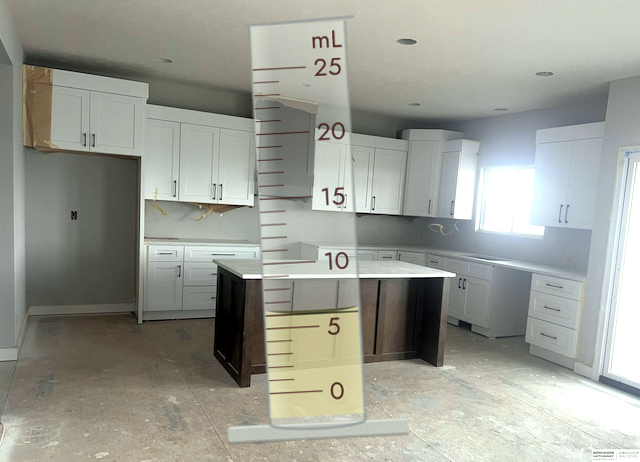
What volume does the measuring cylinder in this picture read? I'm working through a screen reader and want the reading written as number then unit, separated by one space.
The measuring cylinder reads 6 mL
